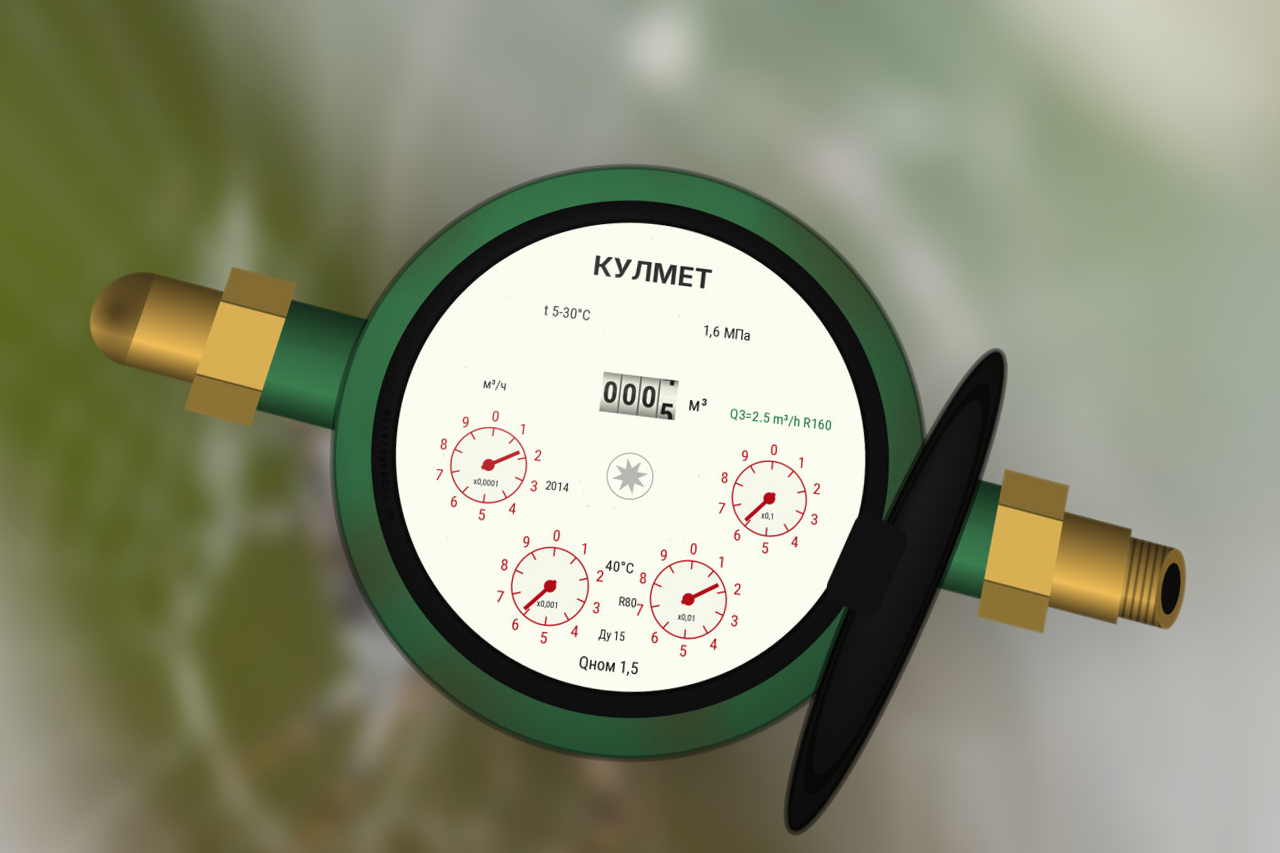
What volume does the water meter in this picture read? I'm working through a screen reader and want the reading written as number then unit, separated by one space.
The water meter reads 4.6161 m³
